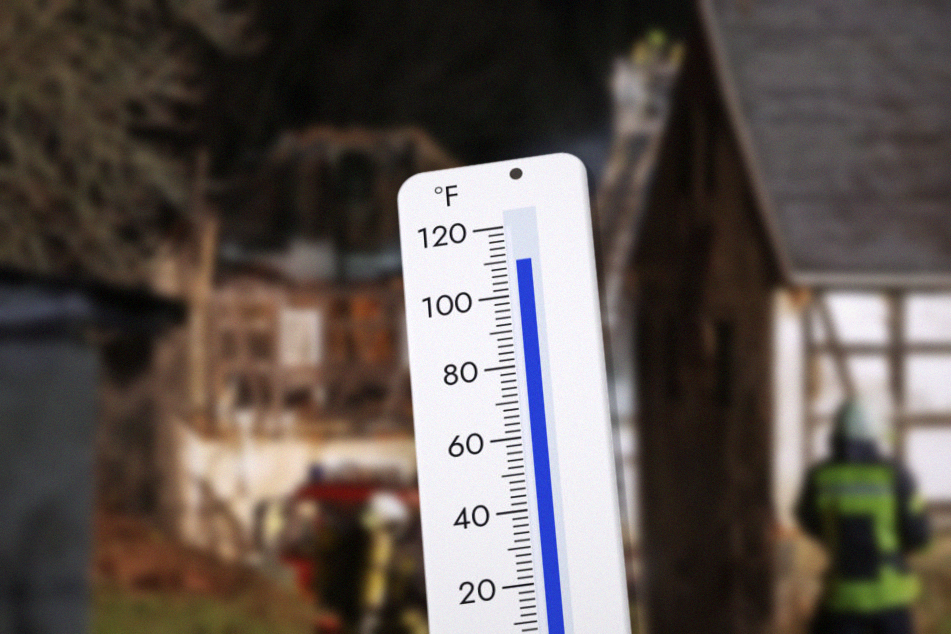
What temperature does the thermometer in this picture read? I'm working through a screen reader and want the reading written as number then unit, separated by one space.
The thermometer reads 110 °F
